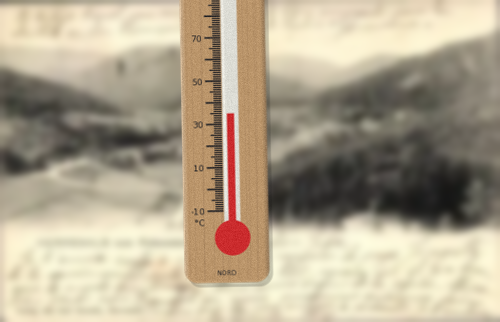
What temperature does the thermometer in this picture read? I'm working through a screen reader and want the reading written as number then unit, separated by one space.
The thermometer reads 35 °C
